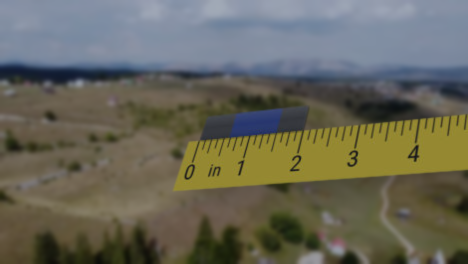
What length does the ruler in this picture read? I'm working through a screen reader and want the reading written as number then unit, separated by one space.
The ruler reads 2 in
